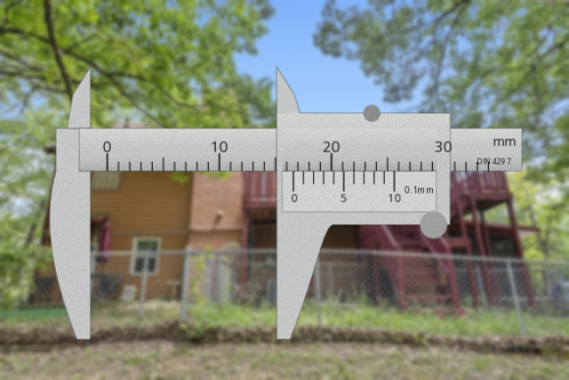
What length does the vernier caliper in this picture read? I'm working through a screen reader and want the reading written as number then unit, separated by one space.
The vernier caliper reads 16.6 mm
